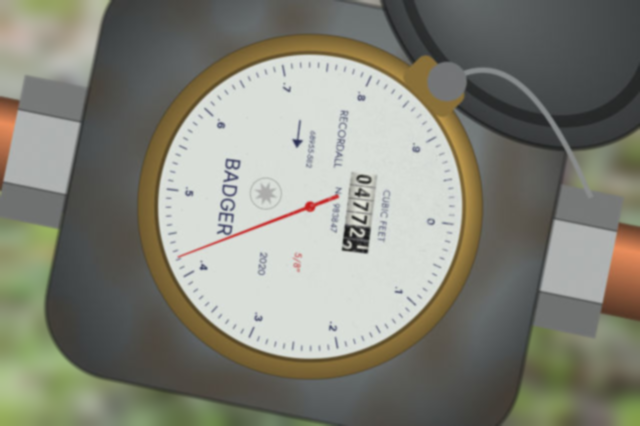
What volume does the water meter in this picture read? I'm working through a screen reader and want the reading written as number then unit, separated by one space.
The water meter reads 47721.42 ft³
